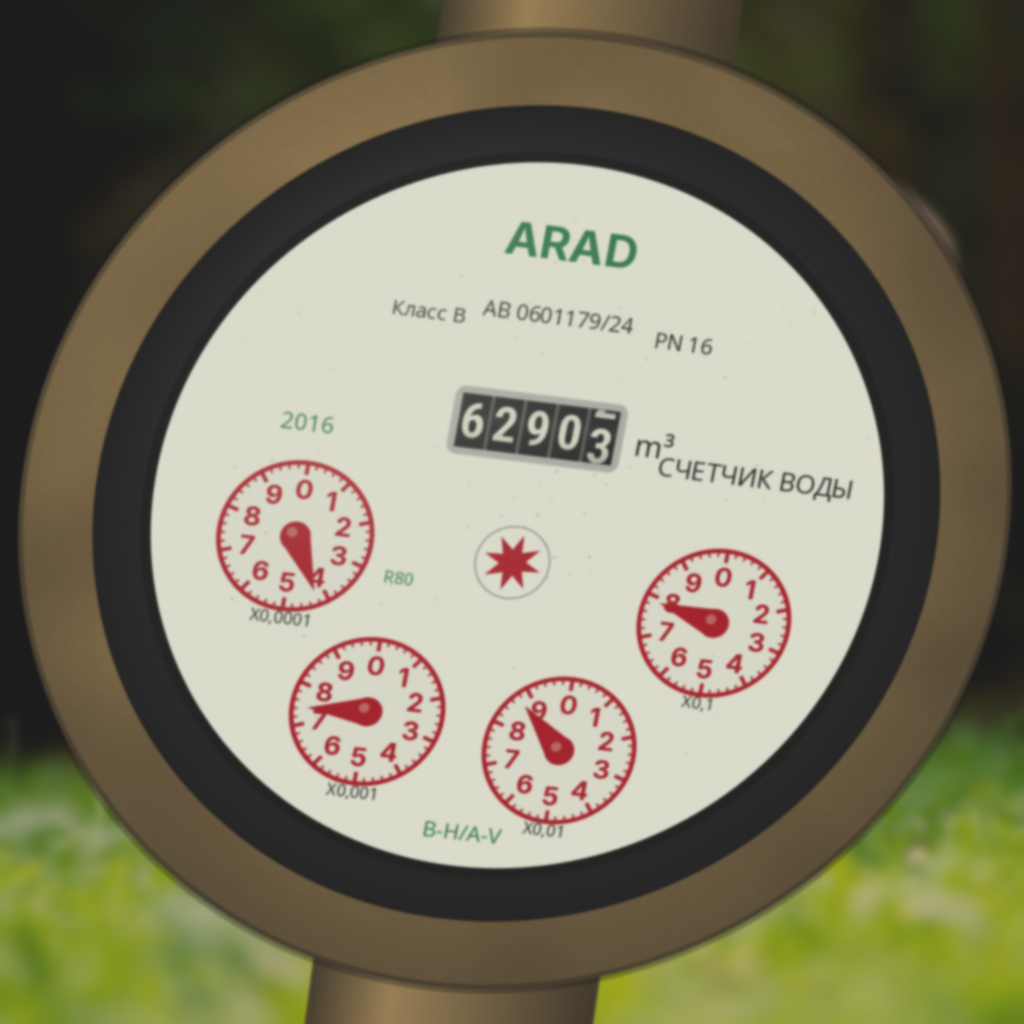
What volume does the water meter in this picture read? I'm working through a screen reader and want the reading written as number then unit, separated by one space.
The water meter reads 62902.7874 m³
